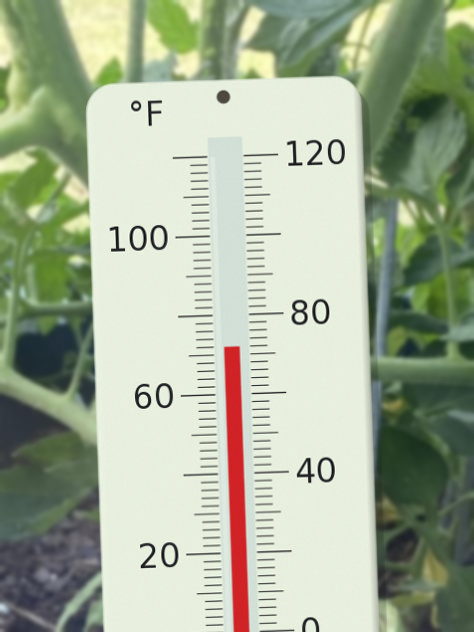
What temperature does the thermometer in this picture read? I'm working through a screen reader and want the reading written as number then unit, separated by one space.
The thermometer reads 72 °F
